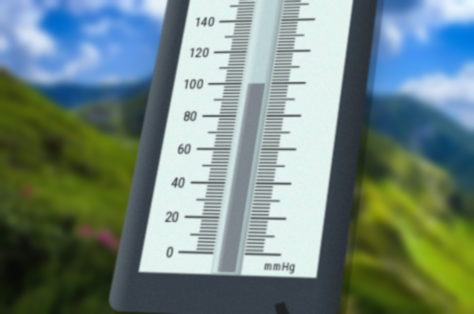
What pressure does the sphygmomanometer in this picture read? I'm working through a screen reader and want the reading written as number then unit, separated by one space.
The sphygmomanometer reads 100 mmHg
